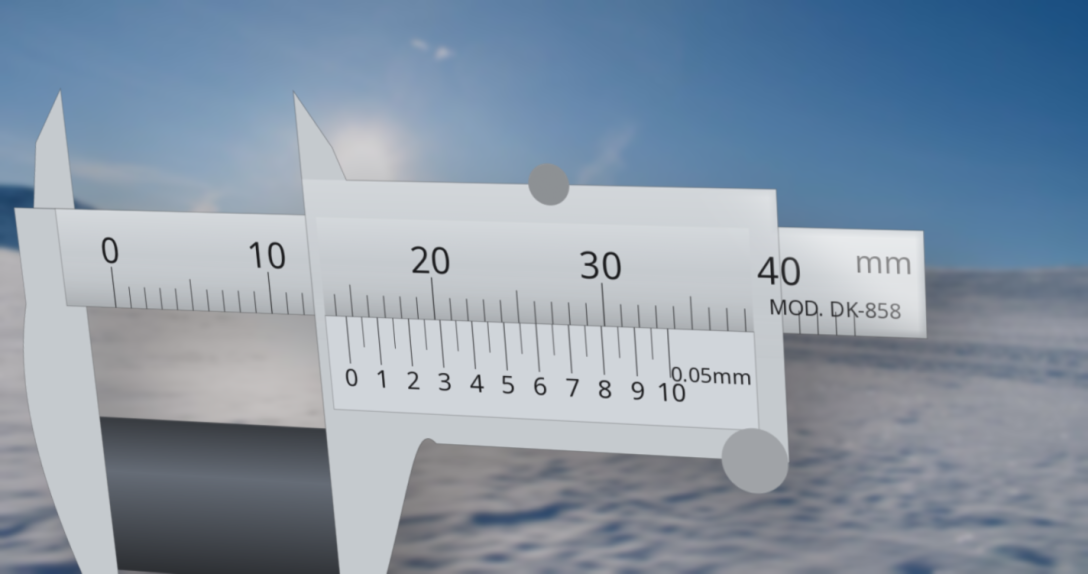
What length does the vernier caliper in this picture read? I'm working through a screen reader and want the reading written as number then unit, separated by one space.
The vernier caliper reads 14.6 mm
